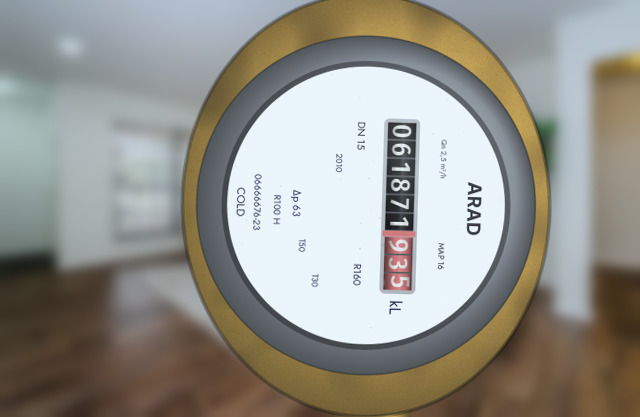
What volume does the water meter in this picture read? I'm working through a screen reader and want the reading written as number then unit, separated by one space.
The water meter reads 61871.935 kL
